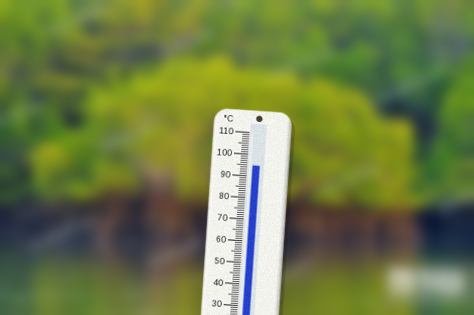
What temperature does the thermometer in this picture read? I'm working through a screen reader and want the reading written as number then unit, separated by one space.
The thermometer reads 95 °C
